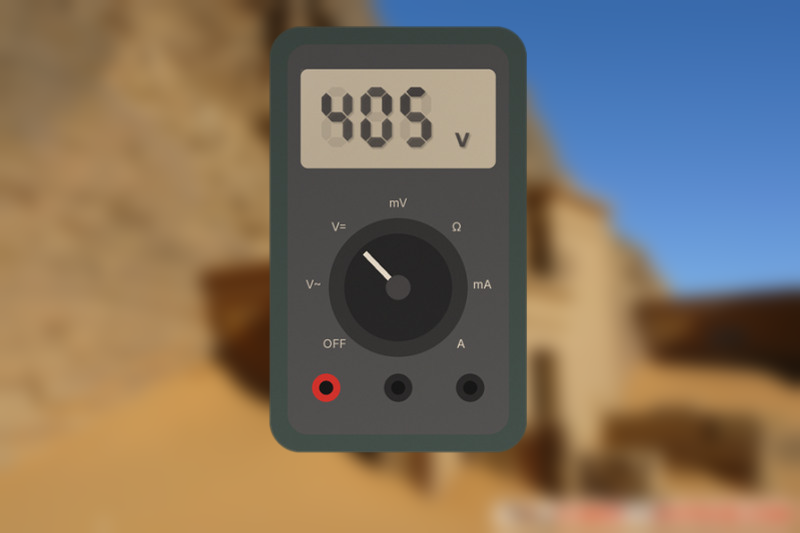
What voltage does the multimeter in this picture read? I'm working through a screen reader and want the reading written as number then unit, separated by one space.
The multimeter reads 405 V
